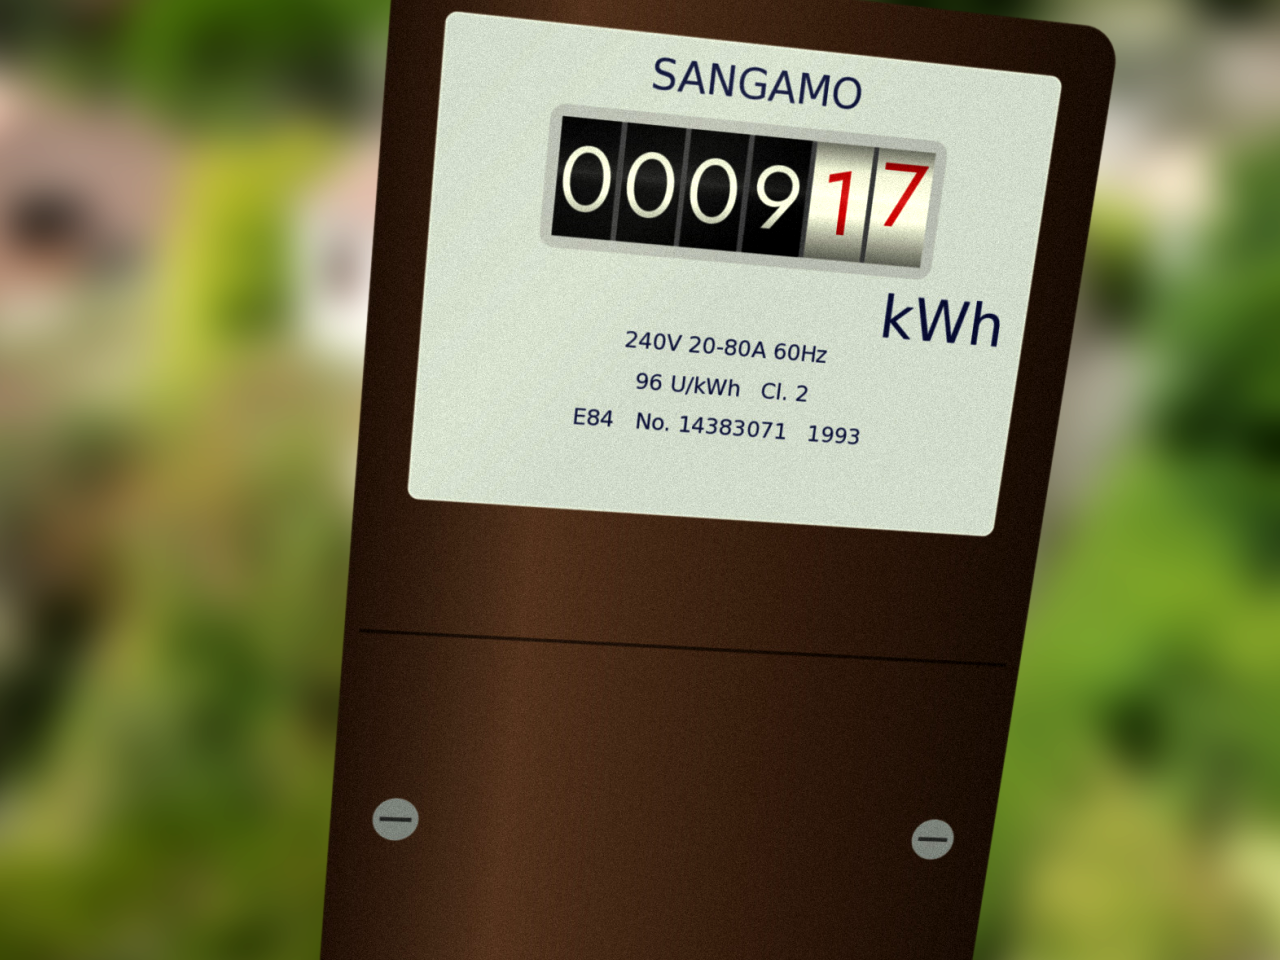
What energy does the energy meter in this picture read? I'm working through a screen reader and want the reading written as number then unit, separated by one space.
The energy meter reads 9.17 kWh
